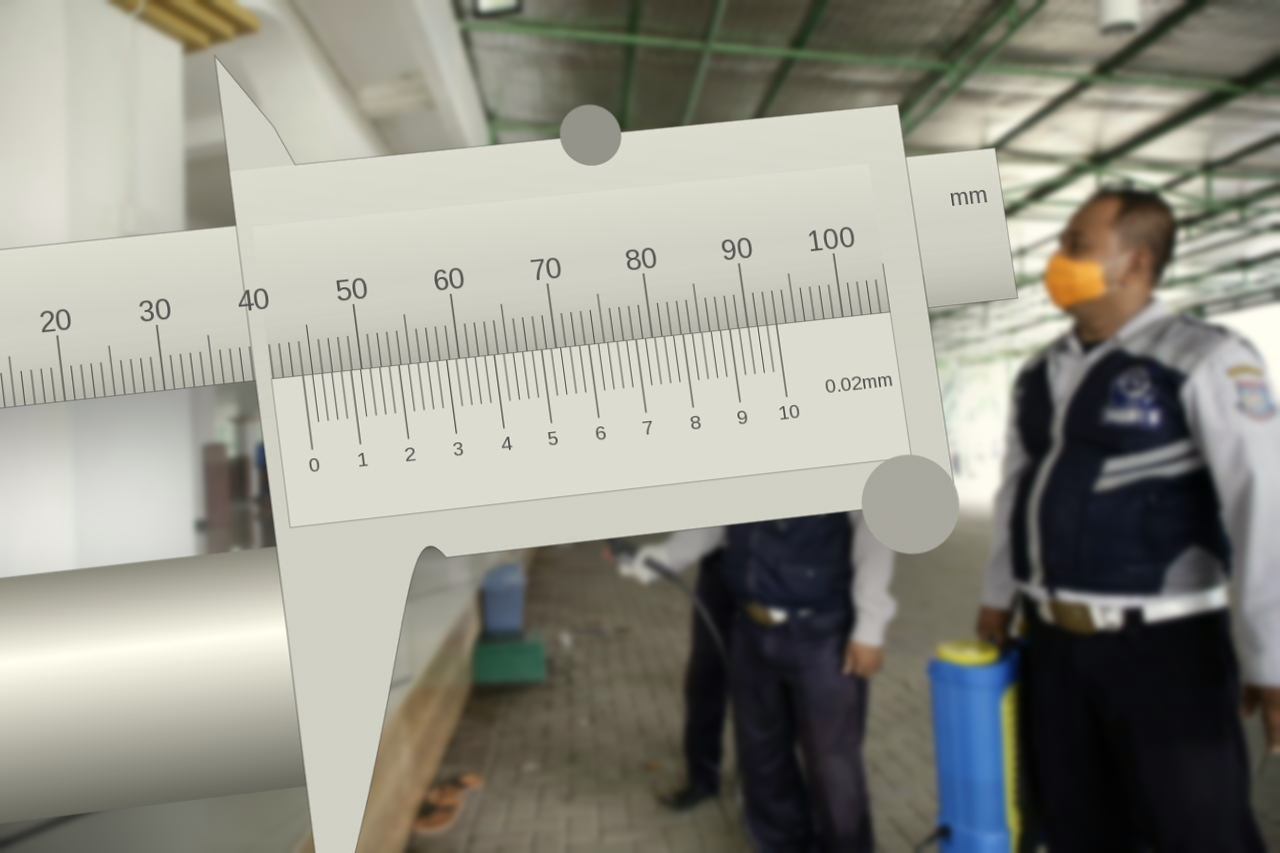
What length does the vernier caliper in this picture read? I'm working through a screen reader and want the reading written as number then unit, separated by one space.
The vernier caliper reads 44.0 mm
